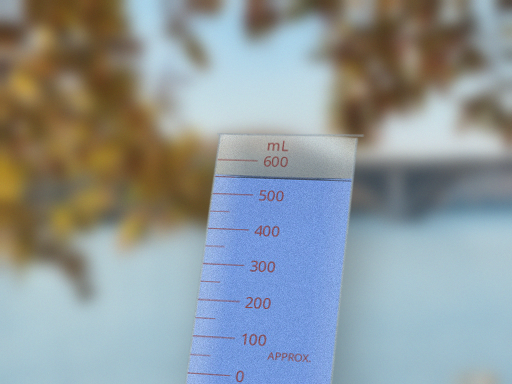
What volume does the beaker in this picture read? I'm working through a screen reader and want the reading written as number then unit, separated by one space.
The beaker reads 550 mL
